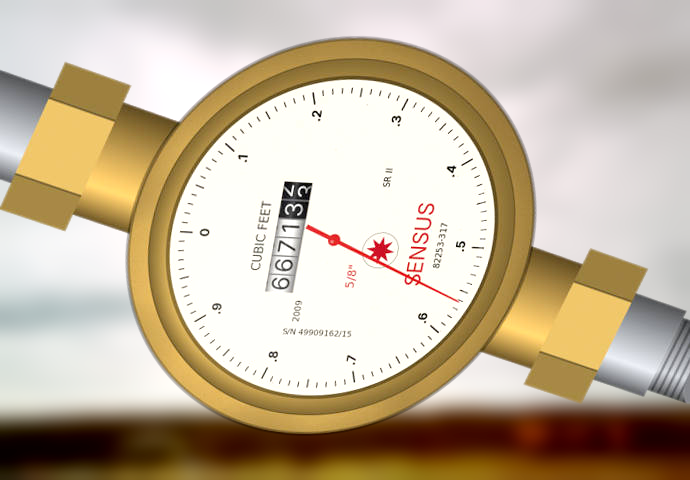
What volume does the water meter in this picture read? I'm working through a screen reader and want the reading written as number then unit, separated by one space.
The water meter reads 667132.56 ft³
